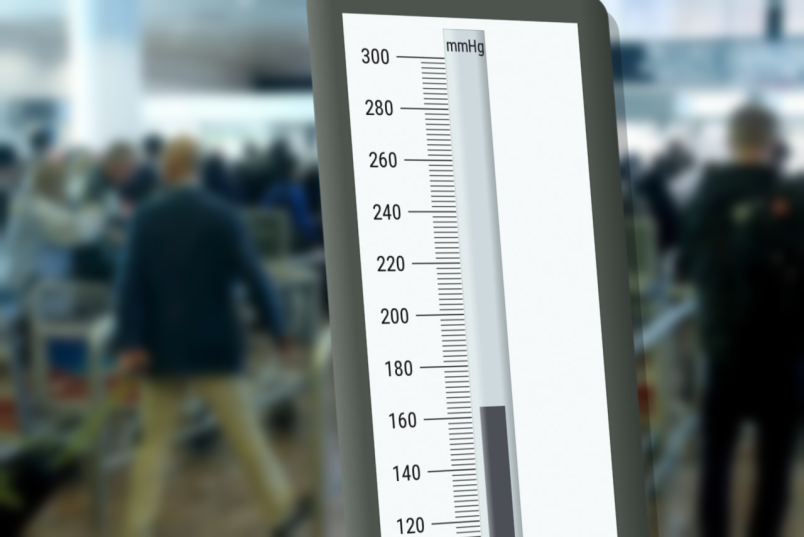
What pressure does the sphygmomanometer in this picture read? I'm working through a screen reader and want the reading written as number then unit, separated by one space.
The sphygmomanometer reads 164 mmHg
